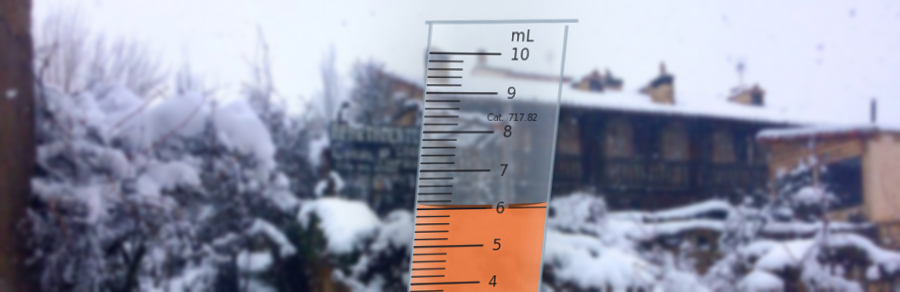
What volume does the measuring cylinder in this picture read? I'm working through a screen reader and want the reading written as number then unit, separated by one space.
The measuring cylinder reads 6 mL
